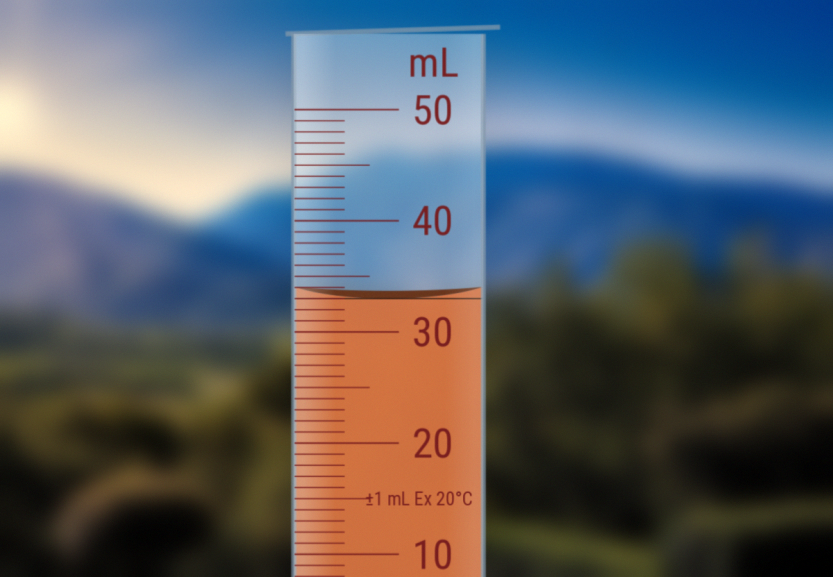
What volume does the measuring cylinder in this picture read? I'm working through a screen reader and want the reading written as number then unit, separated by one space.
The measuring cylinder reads 33 mL
